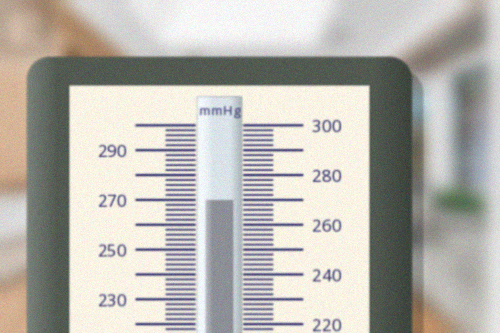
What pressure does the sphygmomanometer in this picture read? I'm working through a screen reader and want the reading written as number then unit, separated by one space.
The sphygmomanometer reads 270 mmHg
